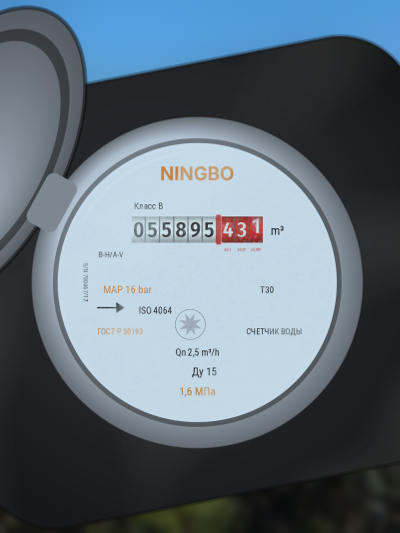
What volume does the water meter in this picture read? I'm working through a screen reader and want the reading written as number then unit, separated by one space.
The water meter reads 55895.431 m³
